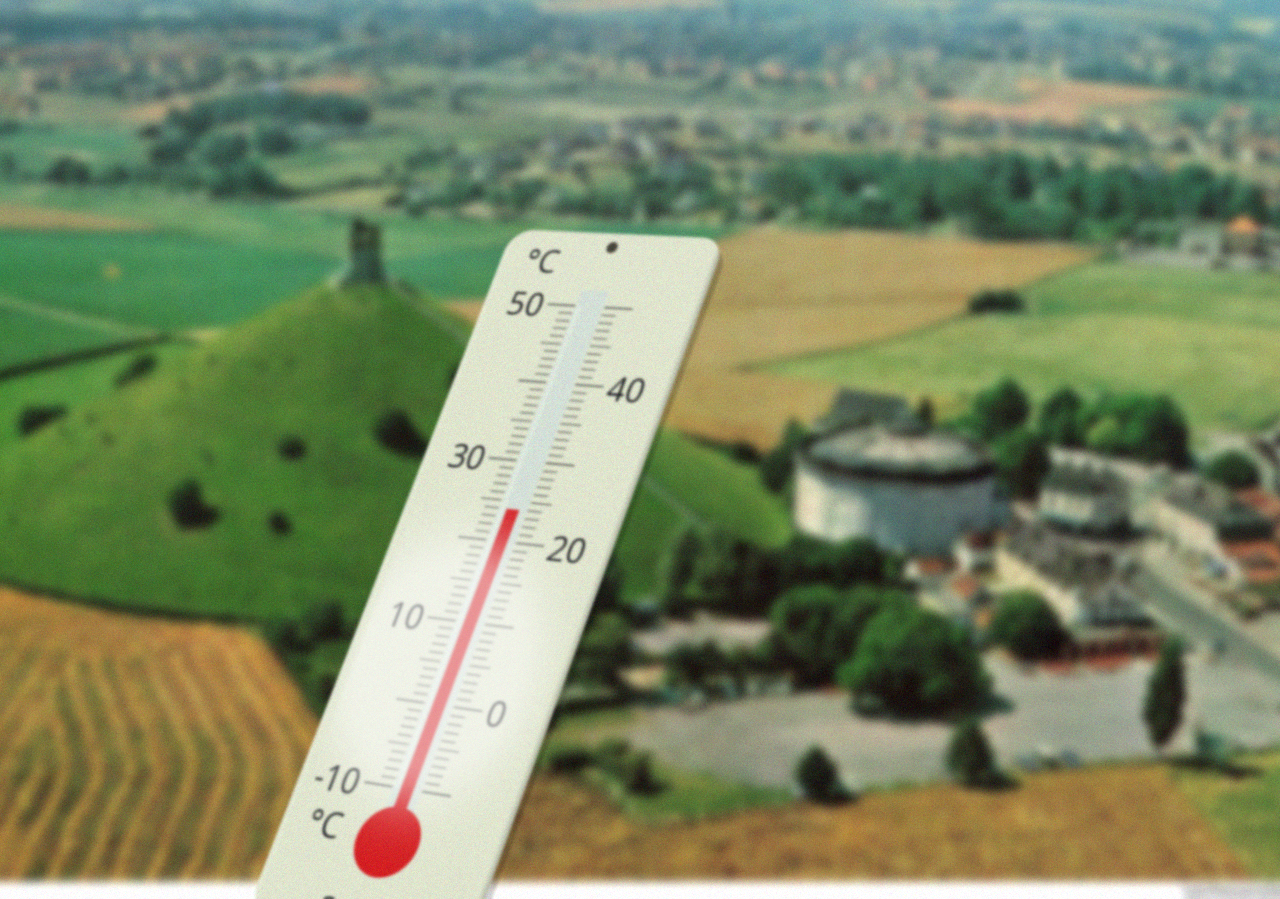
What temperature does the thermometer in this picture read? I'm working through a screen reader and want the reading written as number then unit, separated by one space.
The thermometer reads 24 °C
